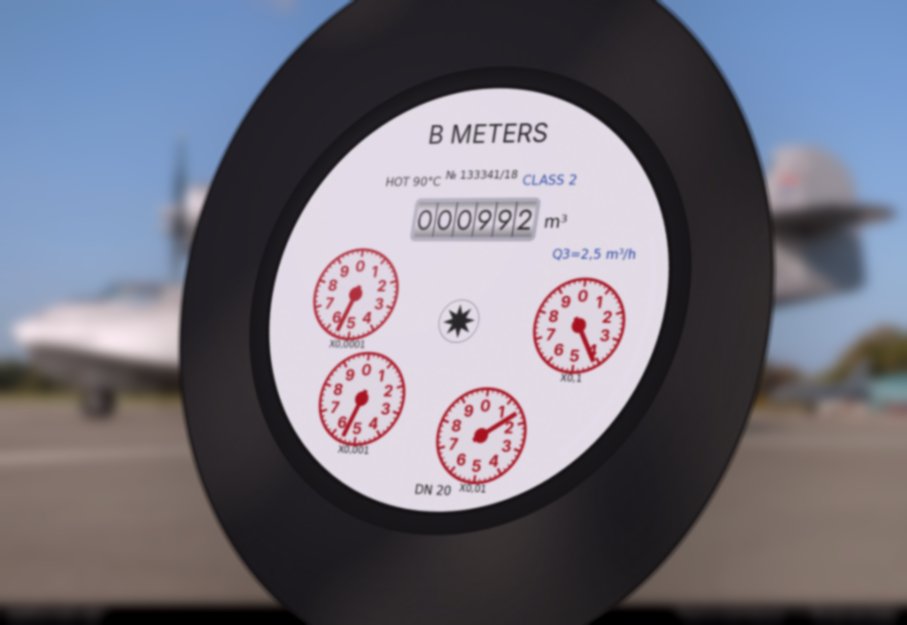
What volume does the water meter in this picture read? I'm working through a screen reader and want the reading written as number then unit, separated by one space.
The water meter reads 992.4155 m³
